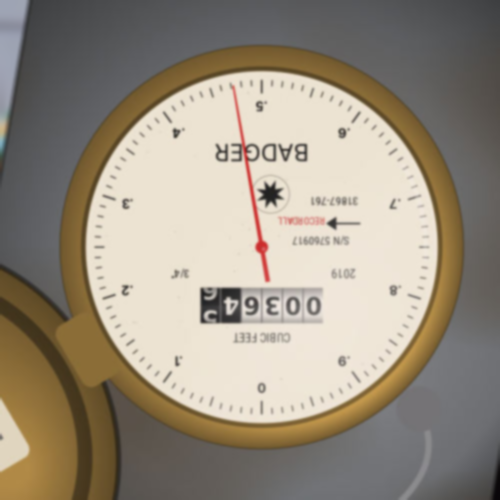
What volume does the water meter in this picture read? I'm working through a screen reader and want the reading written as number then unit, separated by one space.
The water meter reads 3645.47 ft³
